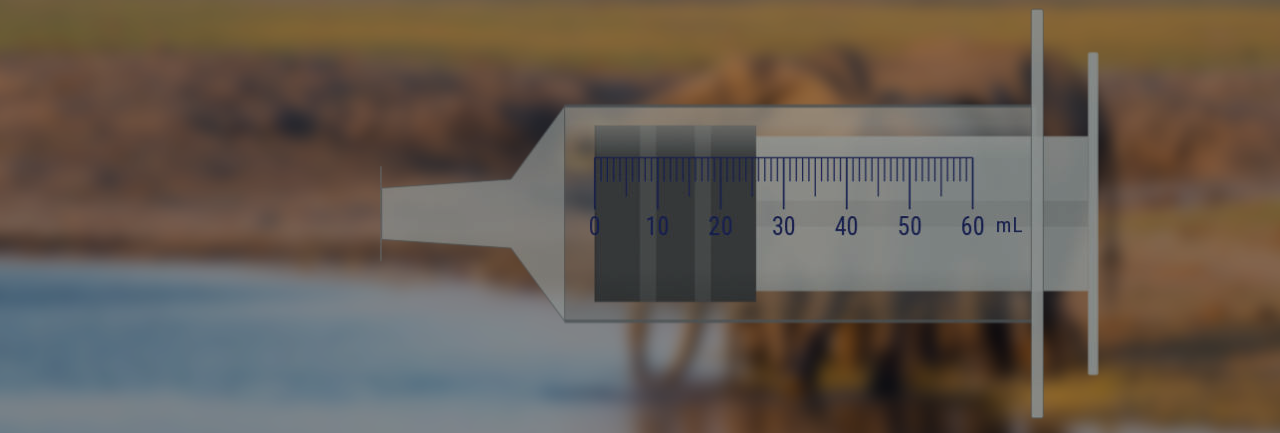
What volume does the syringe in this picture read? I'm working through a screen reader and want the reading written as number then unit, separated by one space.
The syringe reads 0 mL
